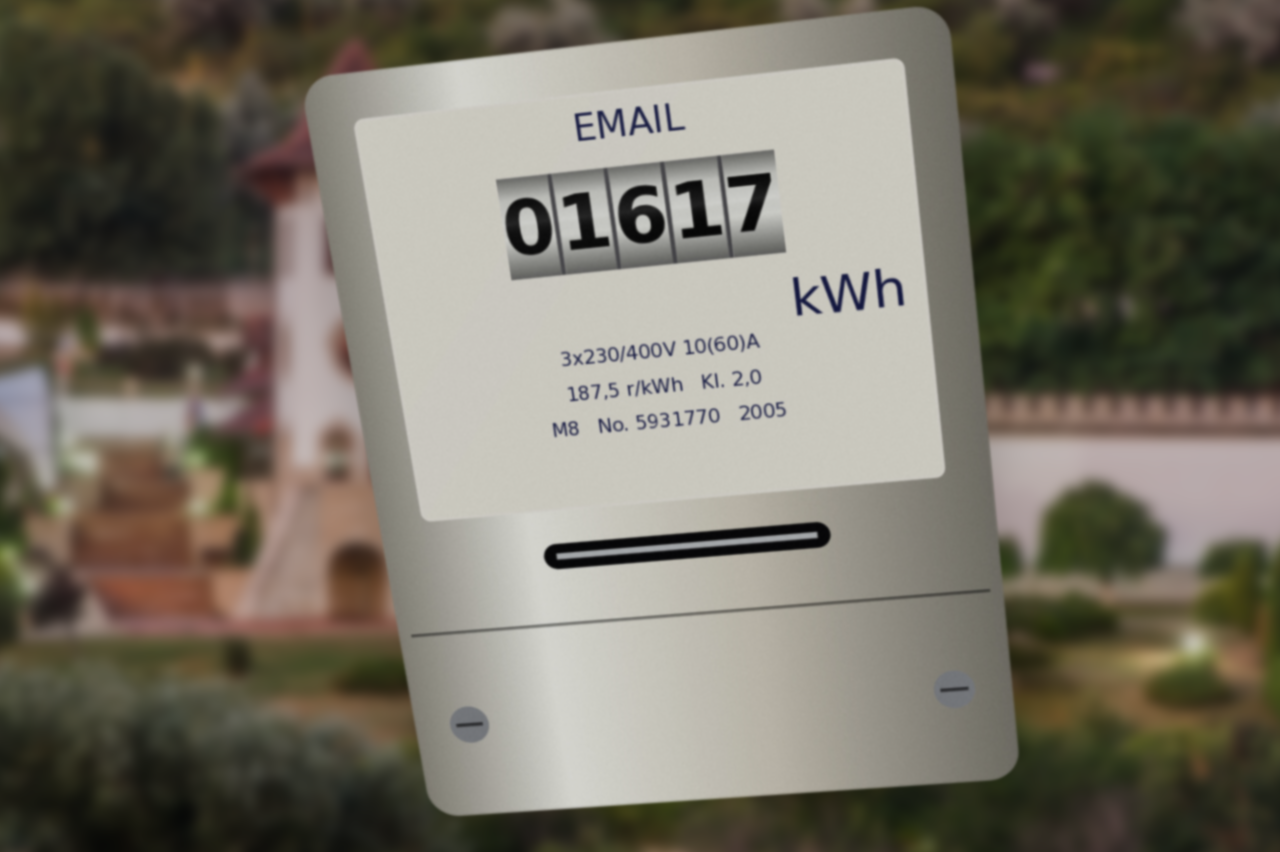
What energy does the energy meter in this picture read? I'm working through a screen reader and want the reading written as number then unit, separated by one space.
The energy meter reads 1617 kWh
